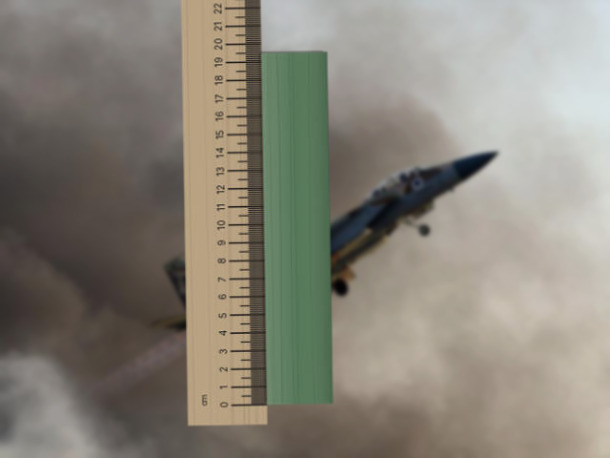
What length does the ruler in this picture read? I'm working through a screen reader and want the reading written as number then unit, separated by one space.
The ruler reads 19.5 cm
